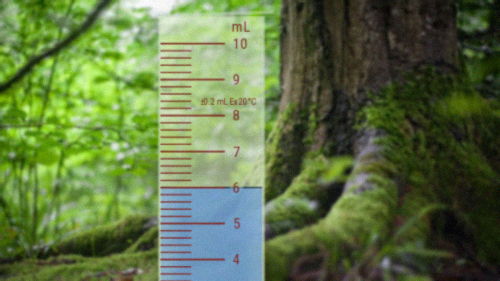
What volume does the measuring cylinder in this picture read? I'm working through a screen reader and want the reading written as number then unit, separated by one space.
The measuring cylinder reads 6 mL
